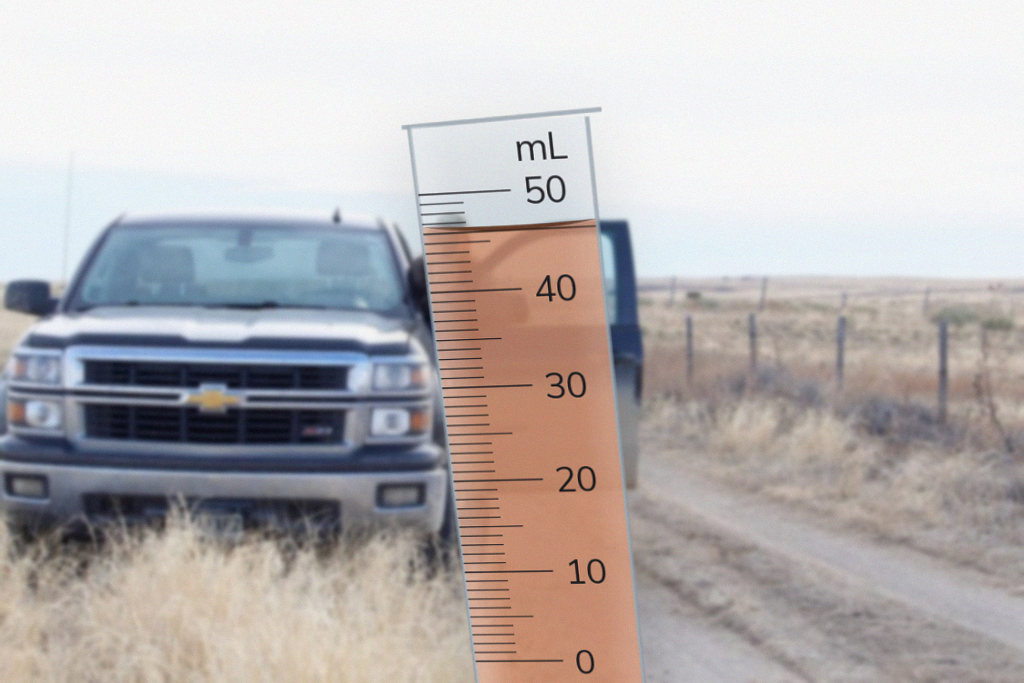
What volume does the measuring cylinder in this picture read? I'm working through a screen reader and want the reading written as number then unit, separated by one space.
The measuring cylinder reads 46 mL
